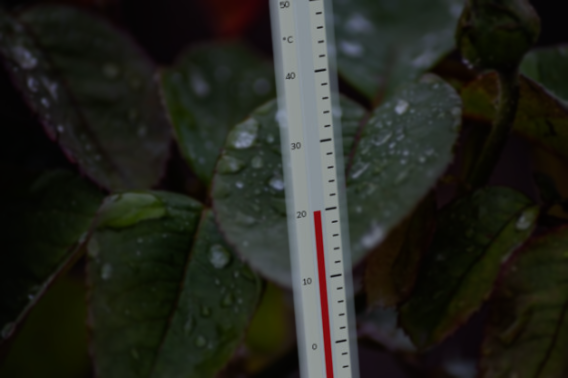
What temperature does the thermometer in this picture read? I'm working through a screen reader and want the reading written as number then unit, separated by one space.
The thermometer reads 20 °C
